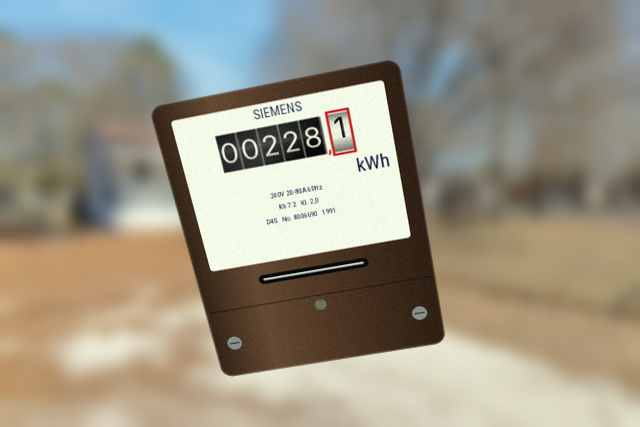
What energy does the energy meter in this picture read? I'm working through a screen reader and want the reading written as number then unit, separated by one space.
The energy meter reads 228.1 kWh
